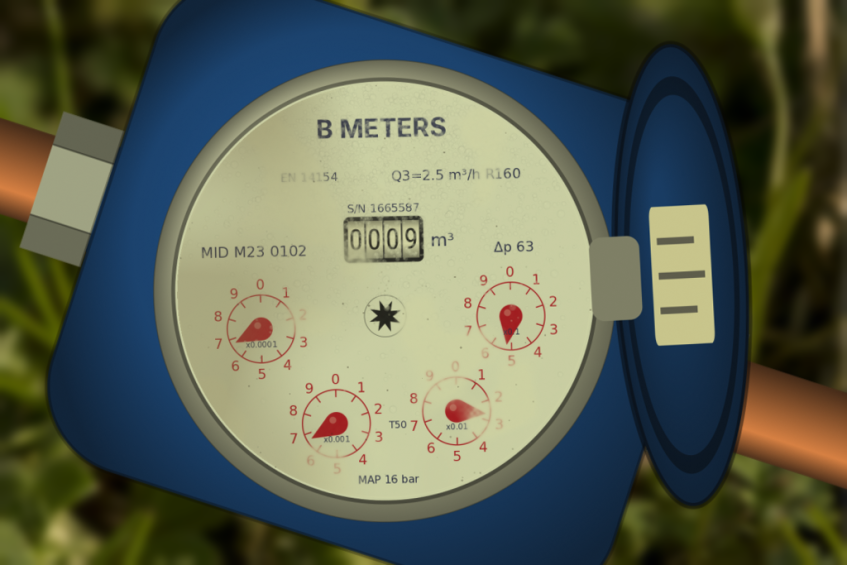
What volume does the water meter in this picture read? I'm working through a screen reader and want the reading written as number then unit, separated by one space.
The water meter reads 9.5266 m³
